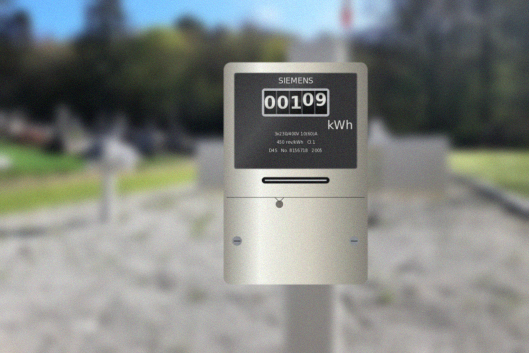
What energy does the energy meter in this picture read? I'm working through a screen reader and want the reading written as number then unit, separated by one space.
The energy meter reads 109 kWh
